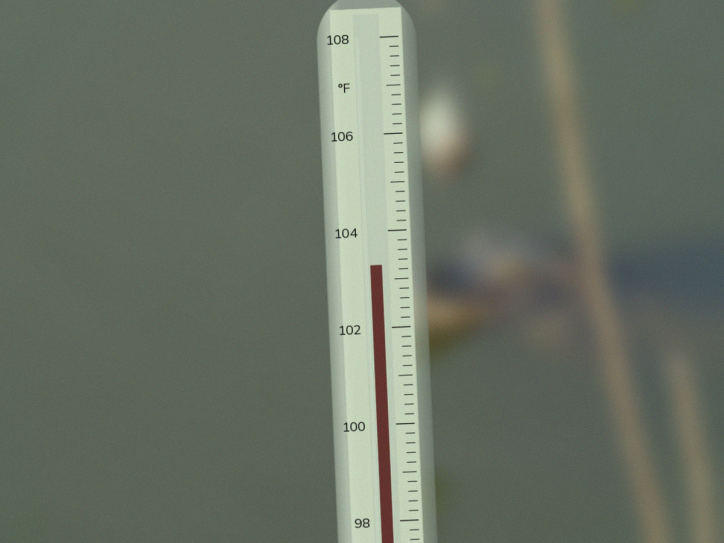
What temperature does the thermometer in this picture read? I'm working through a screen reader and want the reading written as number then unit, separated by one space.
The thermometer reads 103.3 °F
